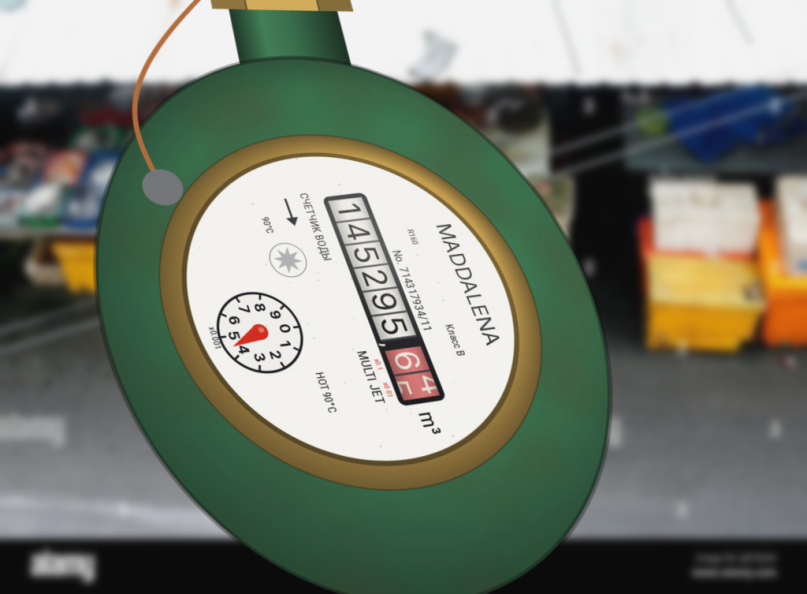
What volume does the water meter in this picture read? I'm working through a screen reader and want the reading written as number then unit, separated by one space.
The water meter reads 145295.644 m³
